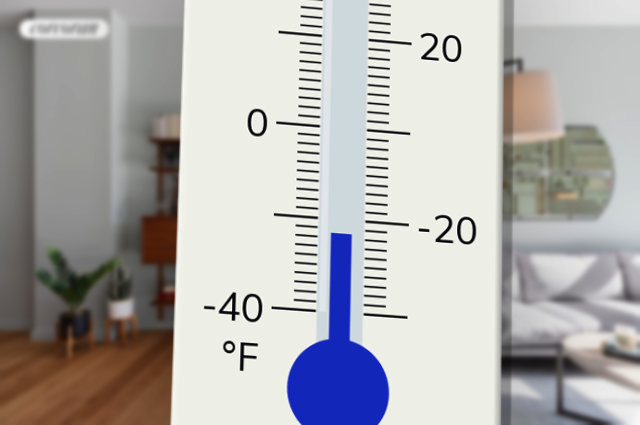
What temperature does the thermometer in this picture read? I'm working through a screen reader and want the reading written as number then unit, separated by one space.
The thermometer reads -23 °F
